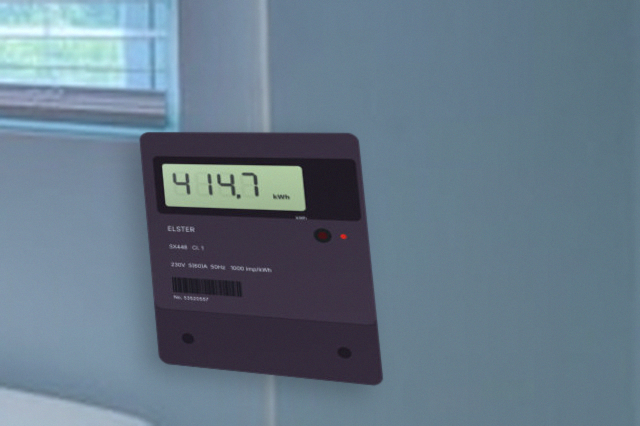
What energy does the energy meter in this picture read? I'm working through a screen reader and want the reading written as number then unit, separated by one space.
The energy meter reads 414.7 kWh
